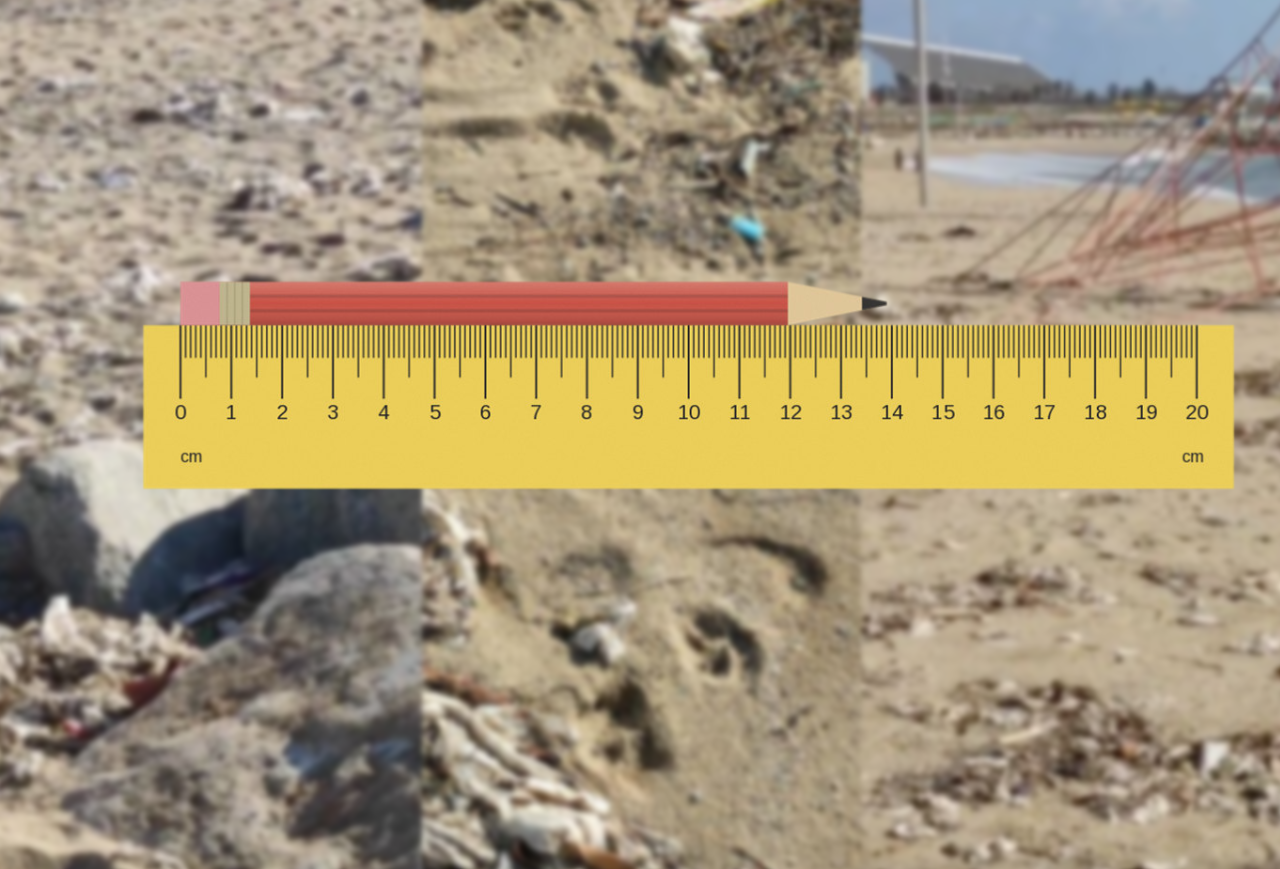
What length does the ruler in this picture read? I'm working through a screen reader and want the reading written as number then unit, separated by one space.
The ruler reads 13.9 cm
